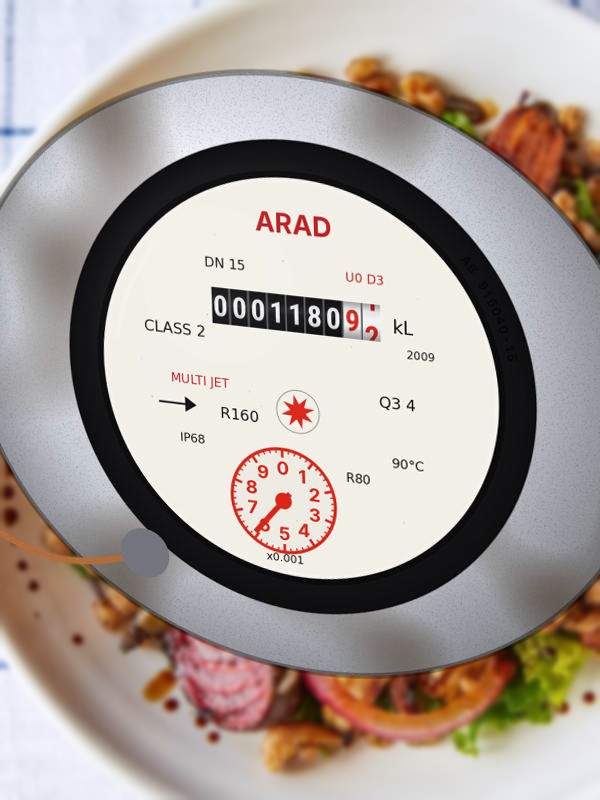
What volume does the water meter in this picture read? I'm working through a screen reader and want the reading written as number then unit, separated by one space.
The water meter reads 1180.916 kL
